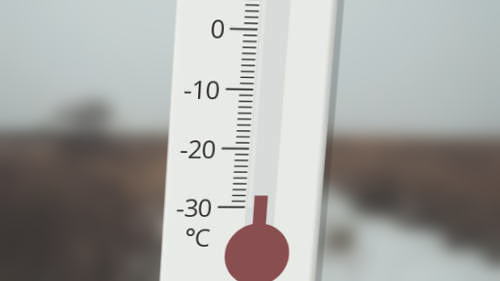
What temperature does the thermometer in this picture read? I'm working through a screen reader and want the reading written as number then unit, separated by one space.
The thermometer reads -28 °C
